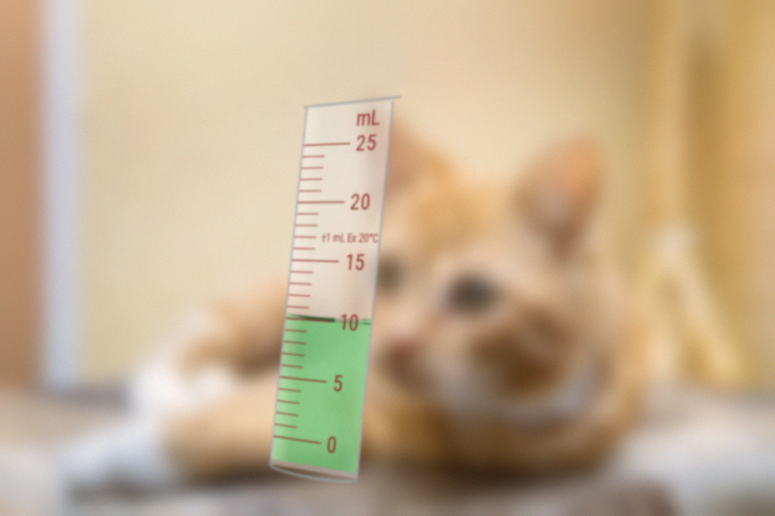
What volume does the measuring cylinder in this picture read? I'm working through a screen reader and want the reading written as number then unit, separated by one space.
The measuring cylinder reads 10 mL
